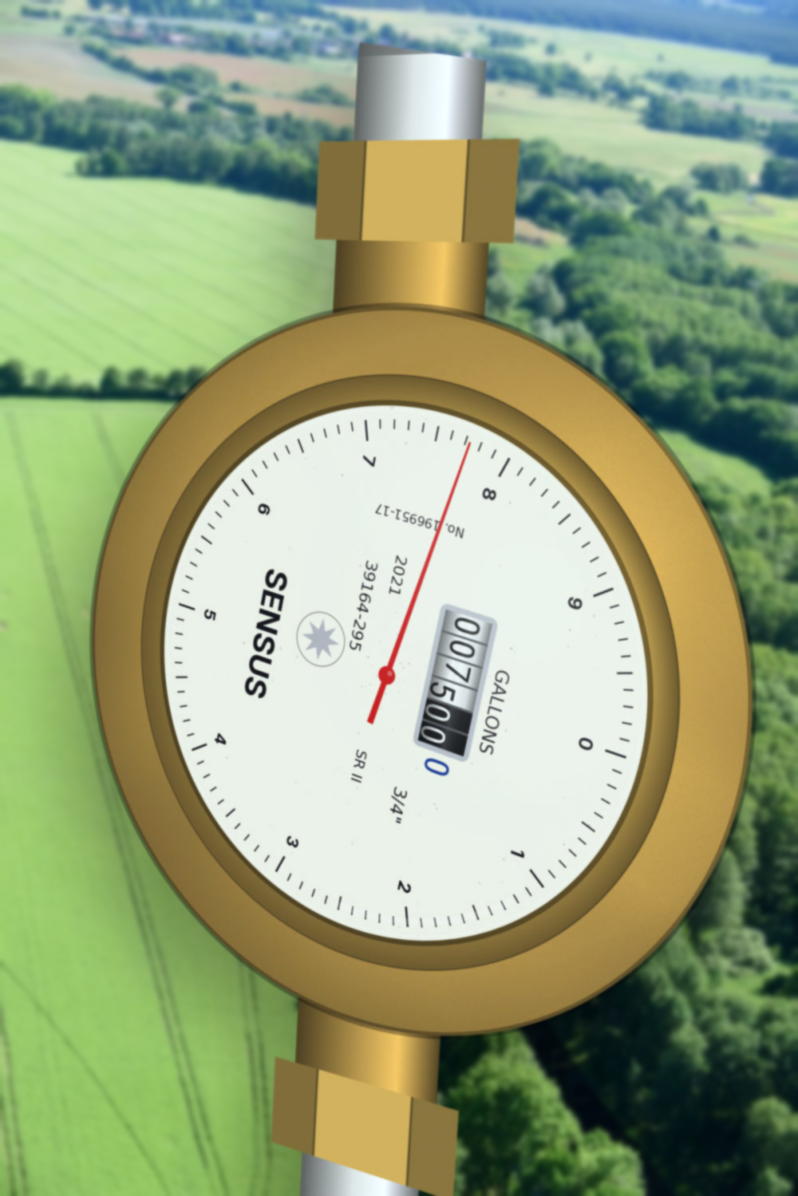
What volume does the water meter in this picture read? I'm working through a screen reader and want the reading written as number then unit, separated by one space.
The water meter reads 74997.7 gal
